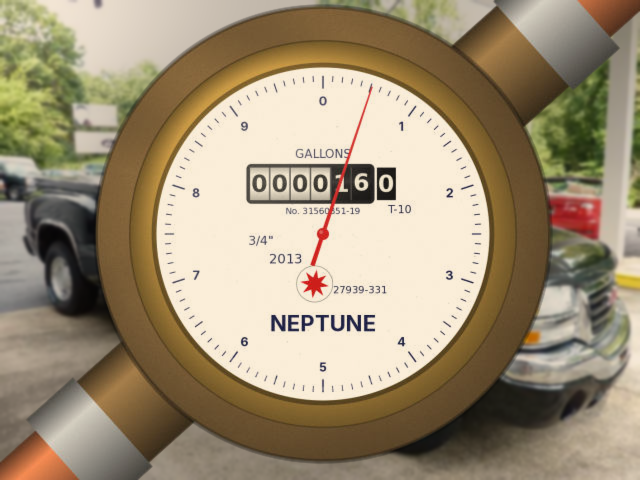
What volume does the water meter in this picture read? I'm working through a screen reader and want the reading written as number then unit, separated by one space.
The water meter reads 160.5 gal
